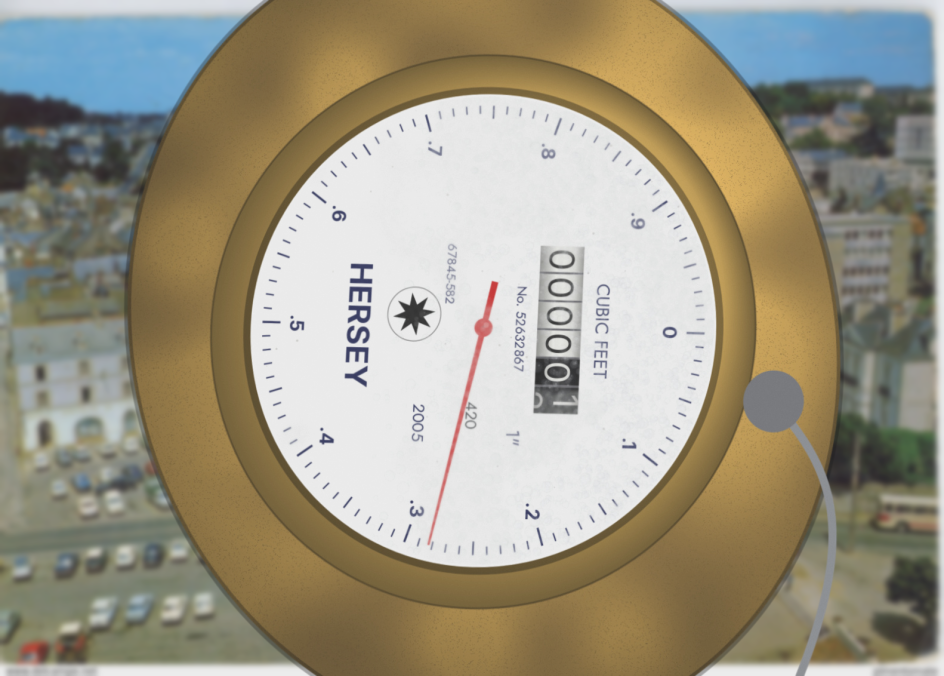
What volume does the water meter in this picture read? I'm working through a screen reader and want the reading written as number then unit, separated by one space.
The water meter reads 1.28 ft³
